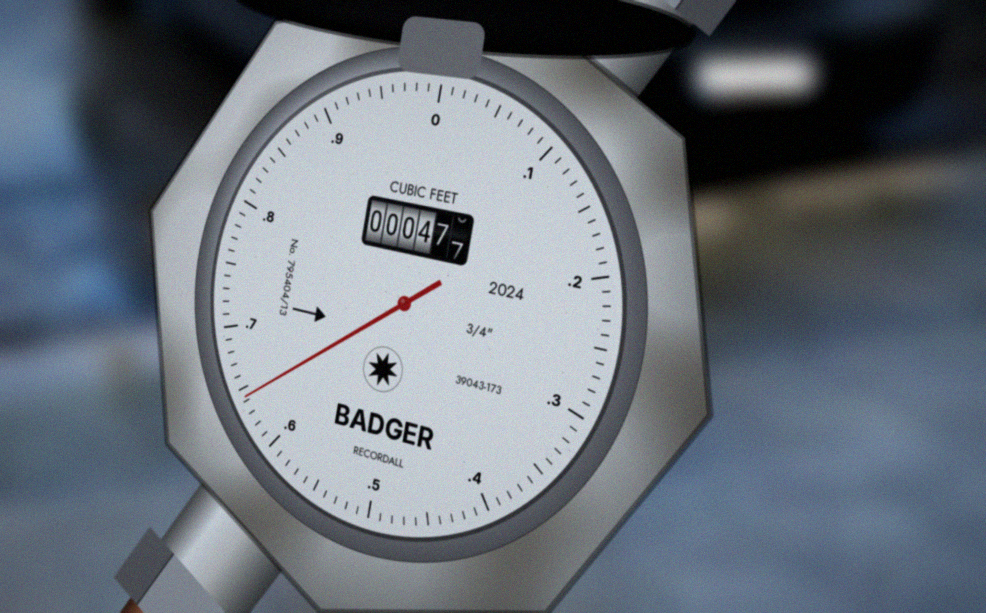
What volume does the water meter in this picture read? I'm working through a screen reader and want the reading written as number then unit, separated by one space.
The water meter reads 476.64 ft³
